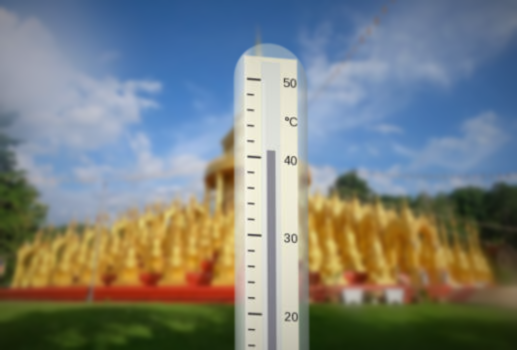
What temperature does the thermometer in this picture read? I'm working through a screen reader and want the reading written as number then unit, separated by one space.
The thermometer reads 41 °C
